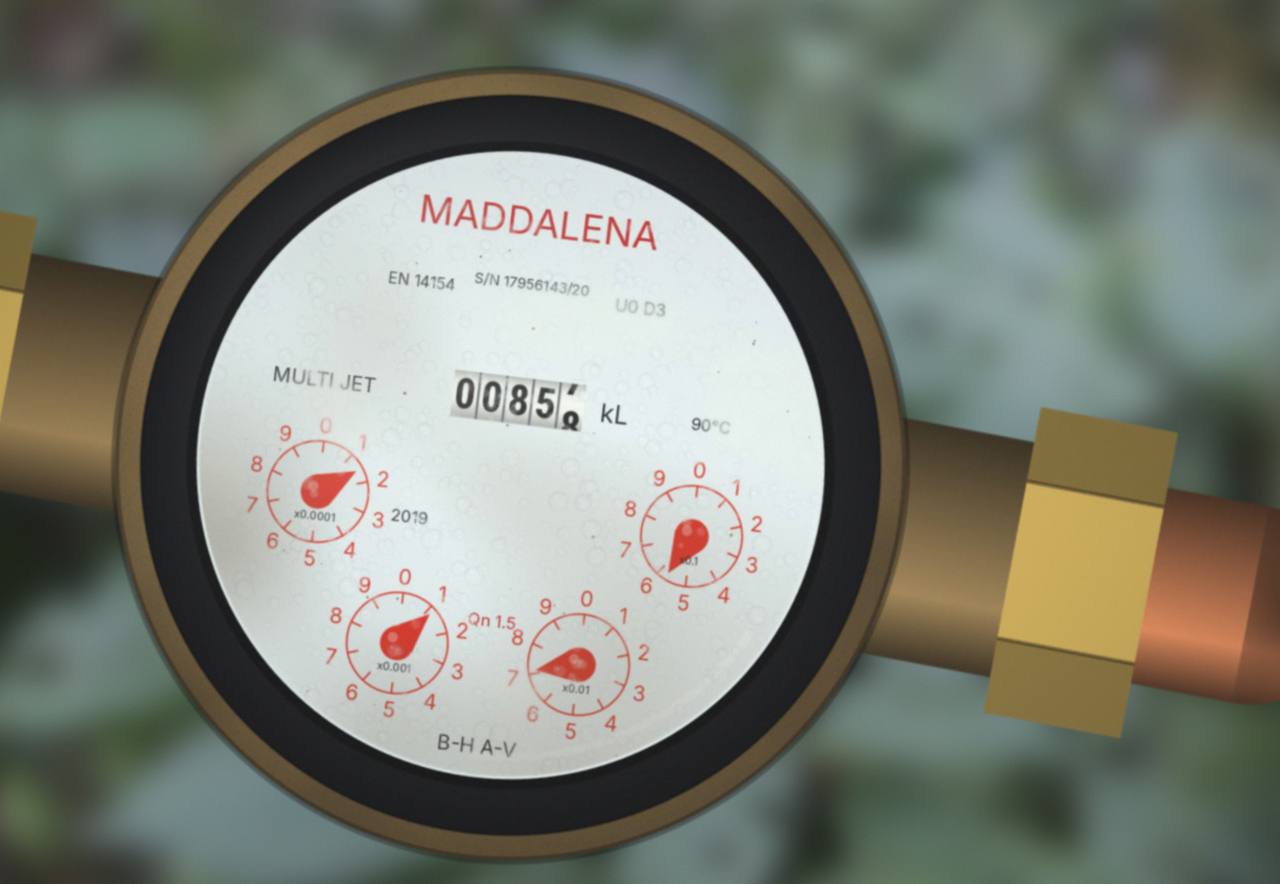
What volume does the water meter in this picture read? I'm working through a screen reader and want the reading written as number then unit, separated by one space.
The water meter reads 857.5711 kL
